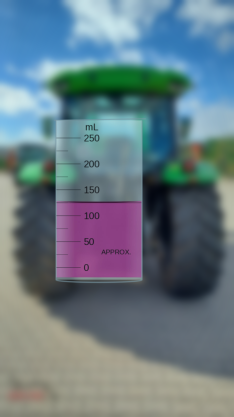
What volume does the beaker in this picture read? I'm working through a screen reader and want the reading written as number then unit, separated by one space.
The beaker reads 125 mL
